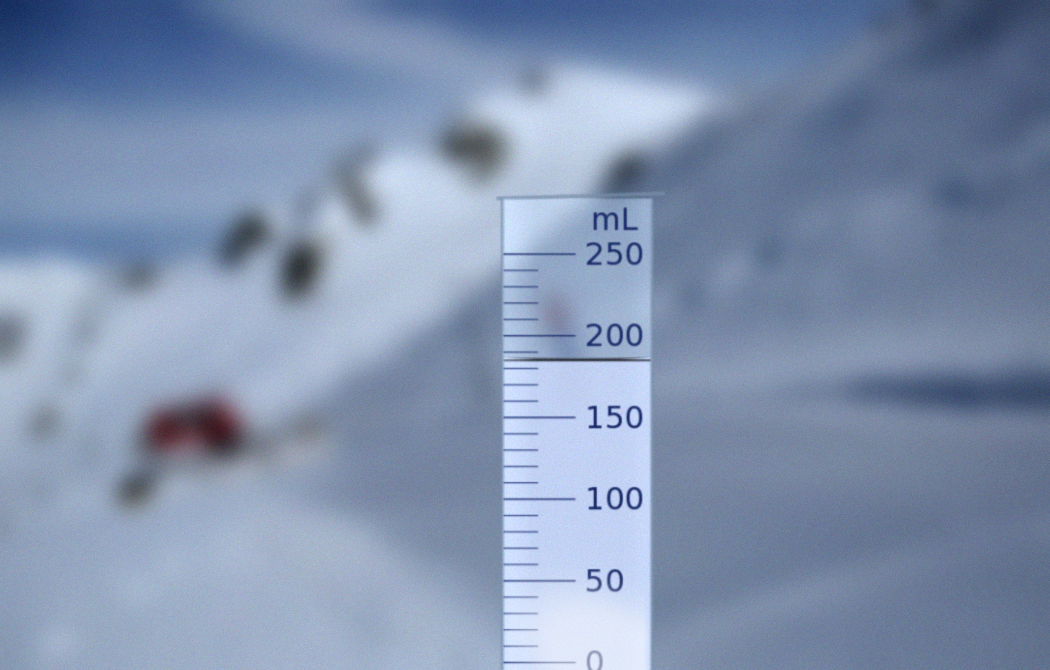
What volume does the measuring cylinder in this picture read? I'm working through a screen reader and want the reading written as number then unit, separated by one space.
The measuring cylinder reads 185 mL
